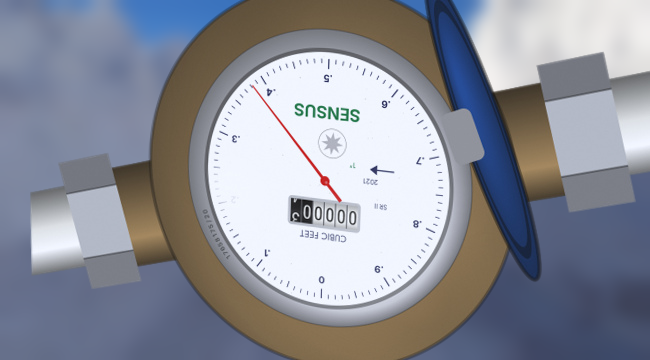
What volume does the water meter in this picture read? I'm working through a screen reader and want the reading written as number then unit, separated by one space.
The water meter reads 3.38 ft³
